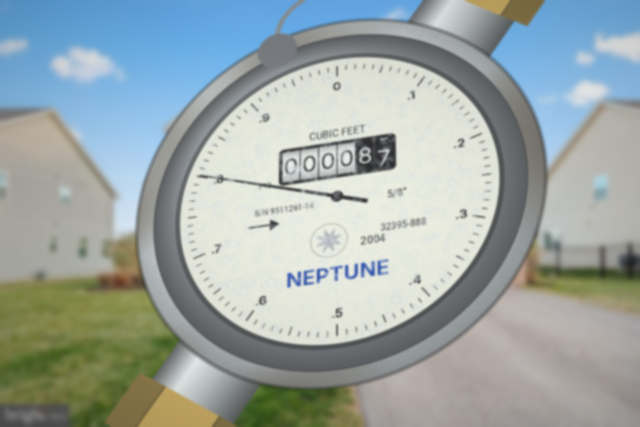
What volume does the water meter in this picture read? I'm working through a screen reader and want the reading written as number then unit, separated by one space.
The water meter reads 86.80 ft³
